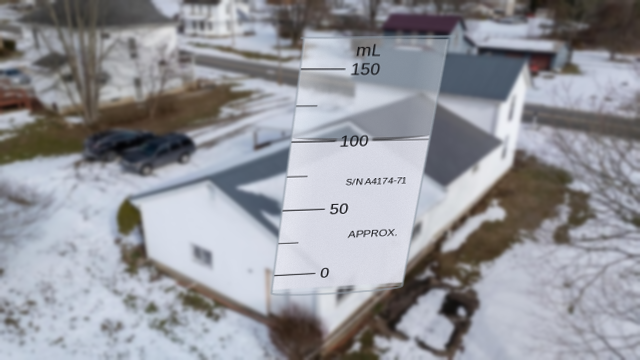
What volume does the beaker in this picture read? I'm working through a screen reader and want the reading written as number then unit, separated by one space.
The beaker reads 100 mL
